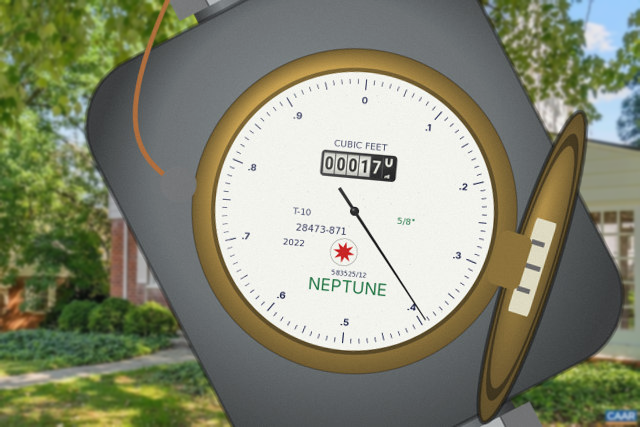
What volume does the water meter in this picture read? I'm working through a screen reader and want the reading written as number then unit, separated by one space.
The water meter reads 170.39 ft³
